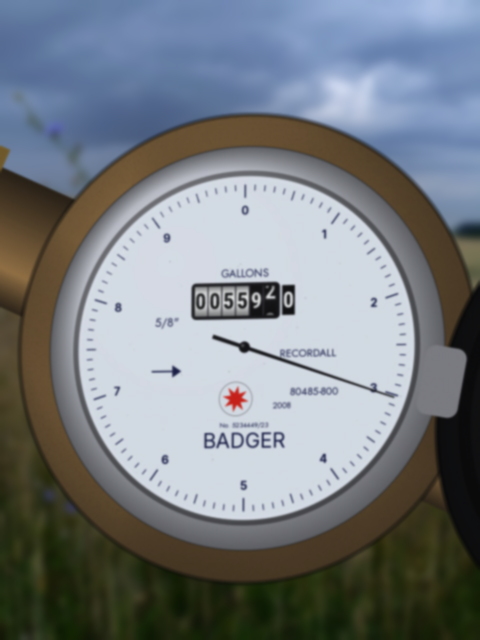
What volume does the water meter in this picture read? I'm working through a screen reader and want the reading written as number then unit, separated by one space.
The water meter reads 55923.0 gal
